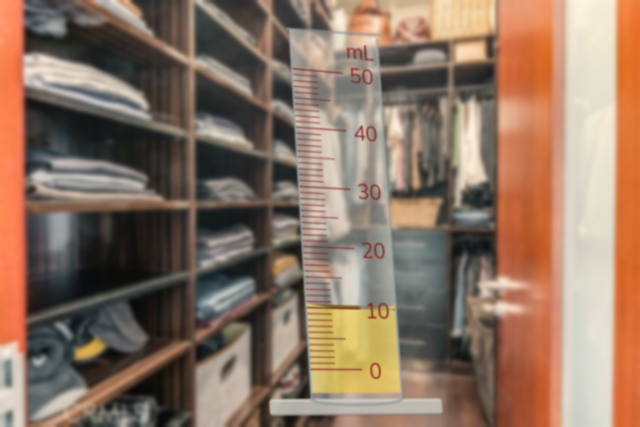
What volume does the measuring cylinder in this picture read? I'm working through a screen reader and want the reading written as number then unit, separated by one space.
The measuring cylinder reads 10 mL
